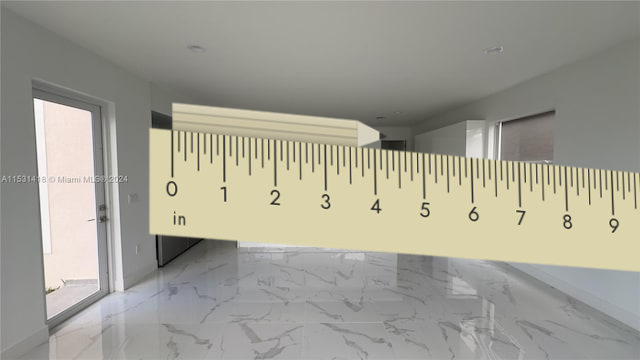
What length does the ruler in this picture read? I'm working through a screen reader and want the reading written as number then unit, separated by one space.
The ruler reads 4.25 in
